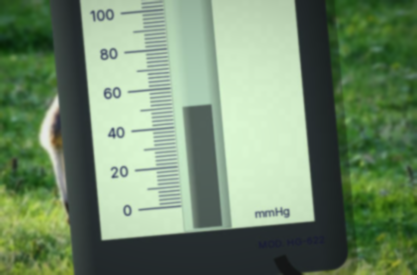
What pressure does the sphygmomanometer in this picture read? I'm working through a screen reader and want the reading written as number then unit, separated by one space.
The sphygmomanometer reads 50 mmHg
